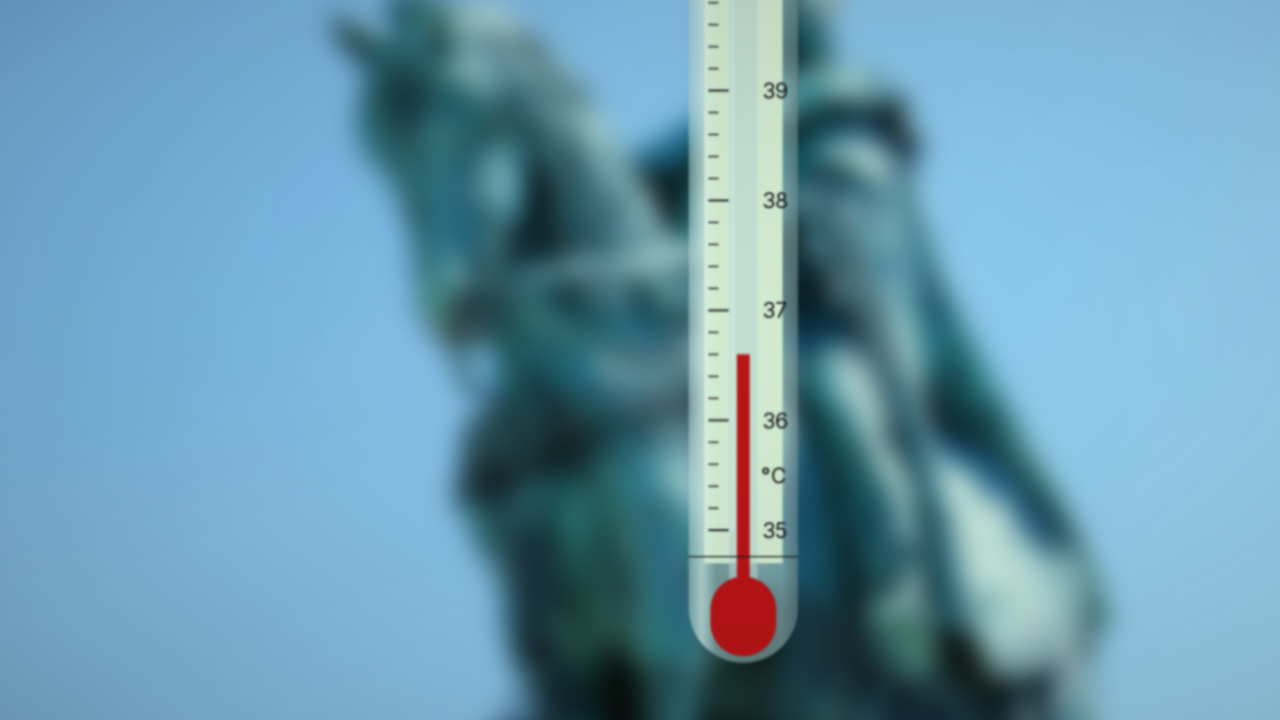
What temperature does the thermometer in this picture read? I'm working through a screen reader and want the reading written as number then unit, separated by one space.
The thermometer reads 36.6 °C
